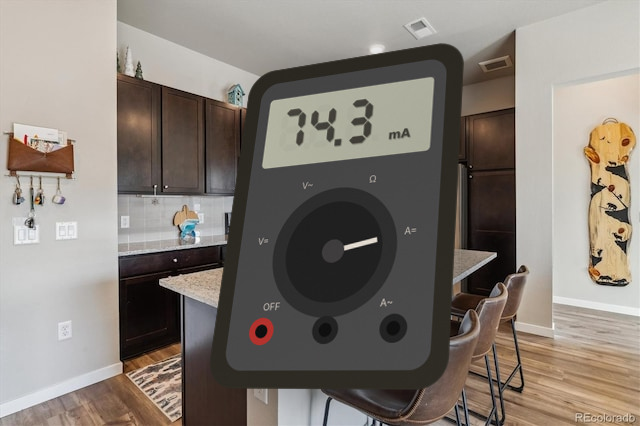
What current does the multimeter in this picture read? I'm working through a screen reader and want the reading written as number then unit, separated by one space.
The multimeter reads 74.3 mA
